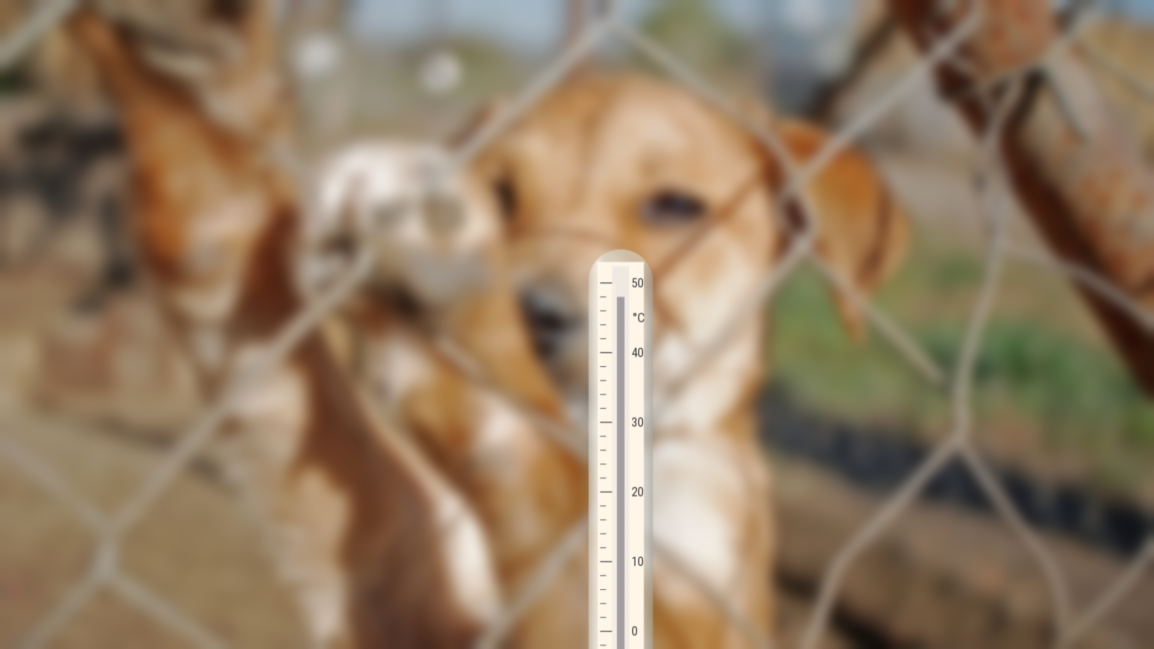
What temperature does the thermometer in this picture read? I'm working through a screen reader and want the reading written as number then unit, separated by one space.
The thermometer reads 48 °C
